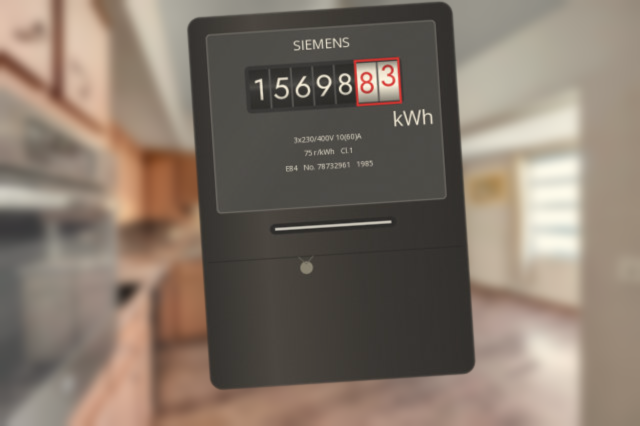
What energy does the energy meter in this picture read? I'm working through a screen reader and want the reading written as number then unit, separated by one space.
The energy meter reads 15698.83 kWh
